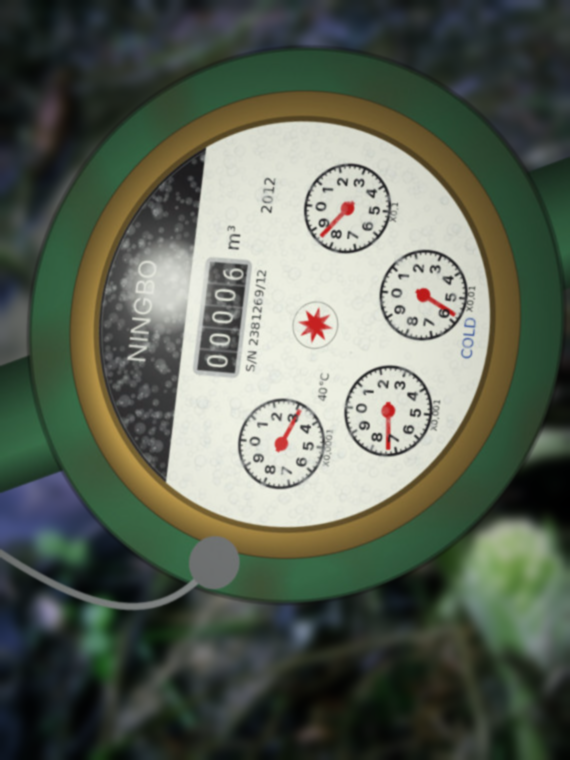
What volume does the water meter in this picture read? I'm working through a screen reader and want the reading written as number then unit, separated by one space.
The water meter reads 5.8573 m³
